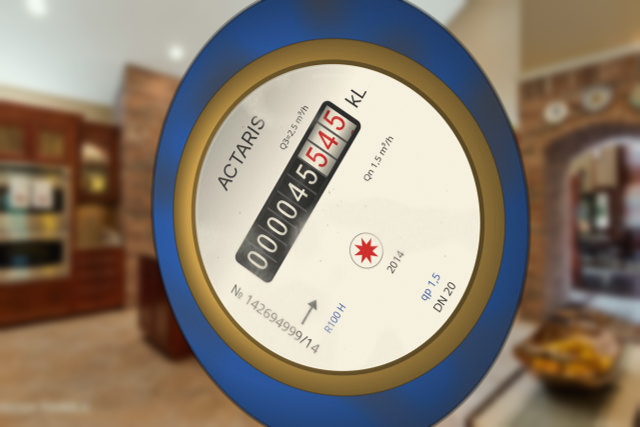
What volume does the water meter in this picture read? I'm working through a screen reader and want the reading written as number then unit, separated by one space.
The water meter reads 45.545 kL
